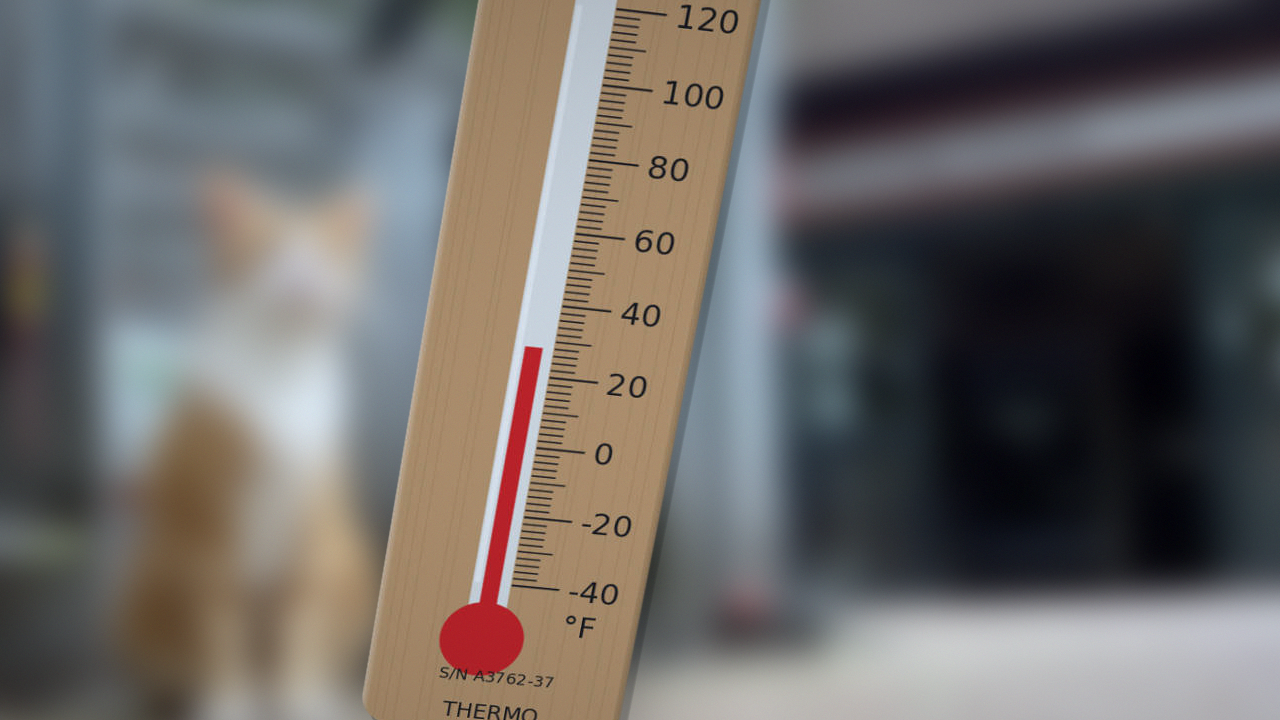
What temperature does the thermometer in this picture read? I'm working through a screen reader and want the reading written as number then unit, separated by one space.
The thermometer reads 28 °F
